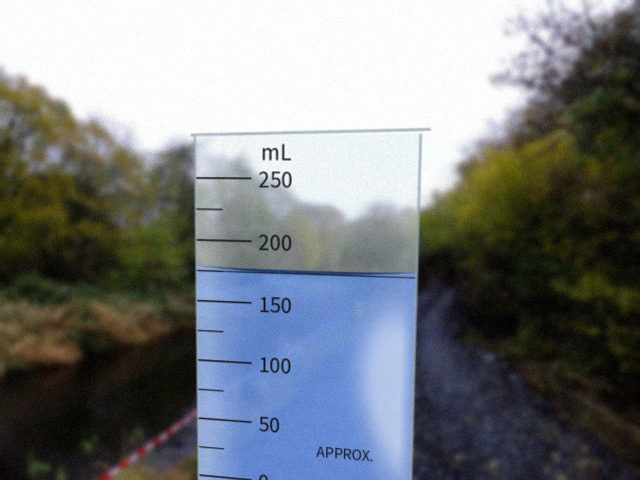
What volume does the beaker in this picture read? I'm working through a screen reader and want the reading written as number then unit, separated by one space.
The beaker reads 175 mL
